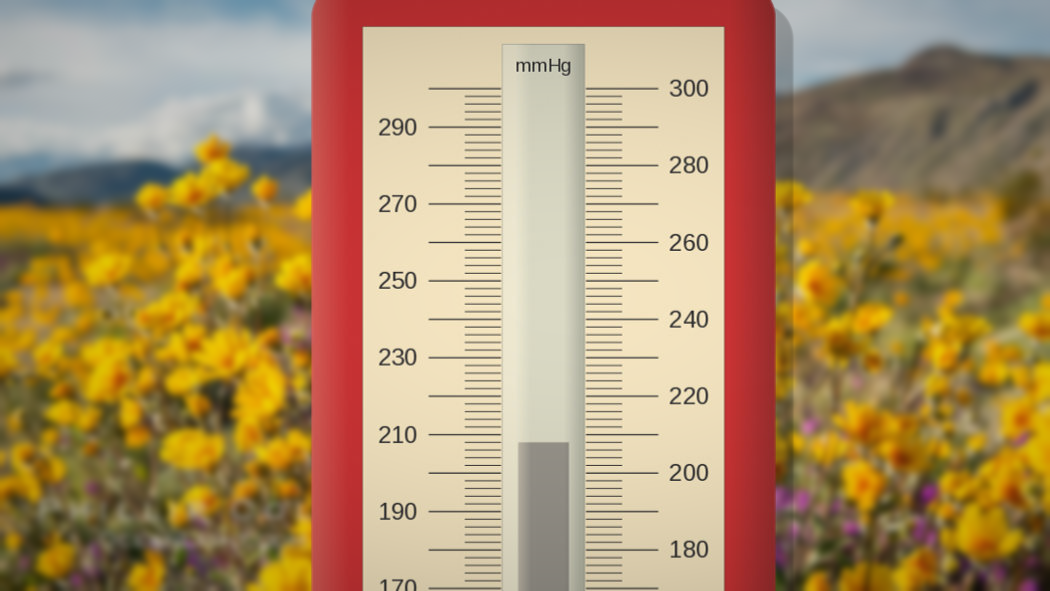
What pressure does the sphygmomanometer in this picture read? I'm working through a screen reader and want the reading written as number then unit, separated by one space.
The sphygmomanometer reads 208 mmHg
